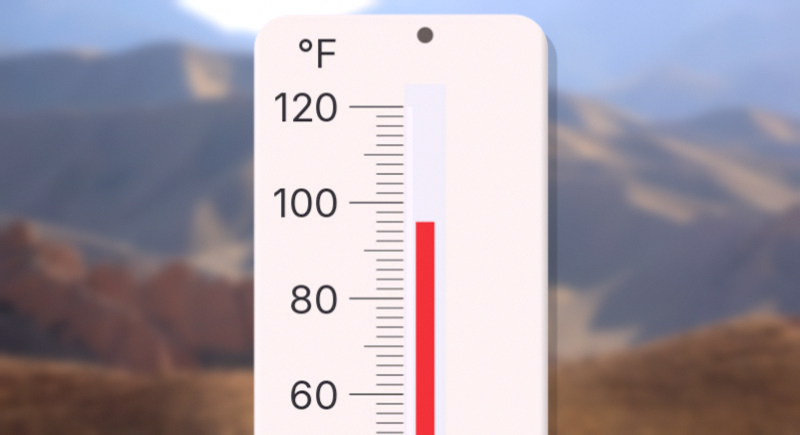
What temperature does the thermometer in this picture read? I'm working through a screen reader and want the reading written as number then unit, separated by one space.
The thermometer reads 96 °F
